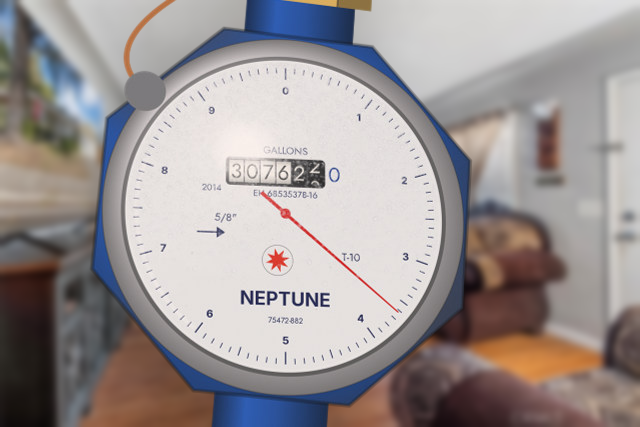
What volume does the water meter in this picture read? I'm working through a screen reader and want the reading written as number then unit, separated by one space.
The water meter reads 3076223.6 gal
